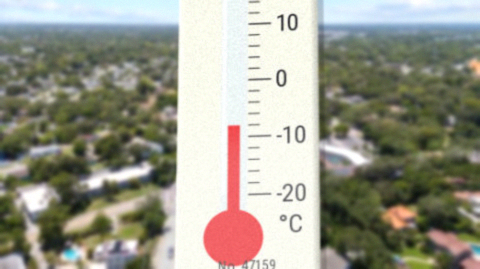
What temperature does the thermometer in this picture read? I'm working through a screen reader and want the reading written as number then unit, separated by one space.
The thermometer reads -8 °C
